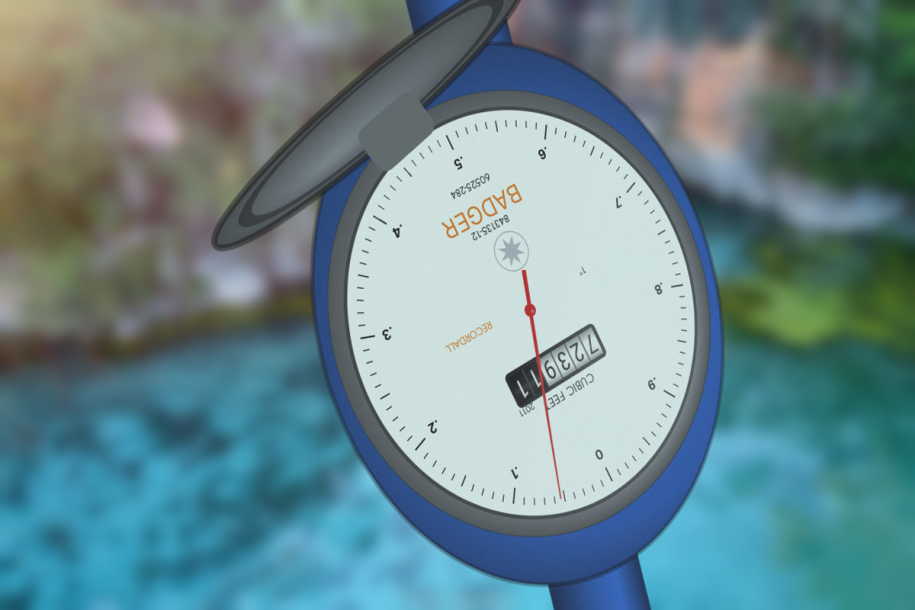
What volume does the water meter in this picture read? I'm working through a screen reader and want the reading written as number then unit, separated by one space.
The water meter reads 723911.05 ft³
